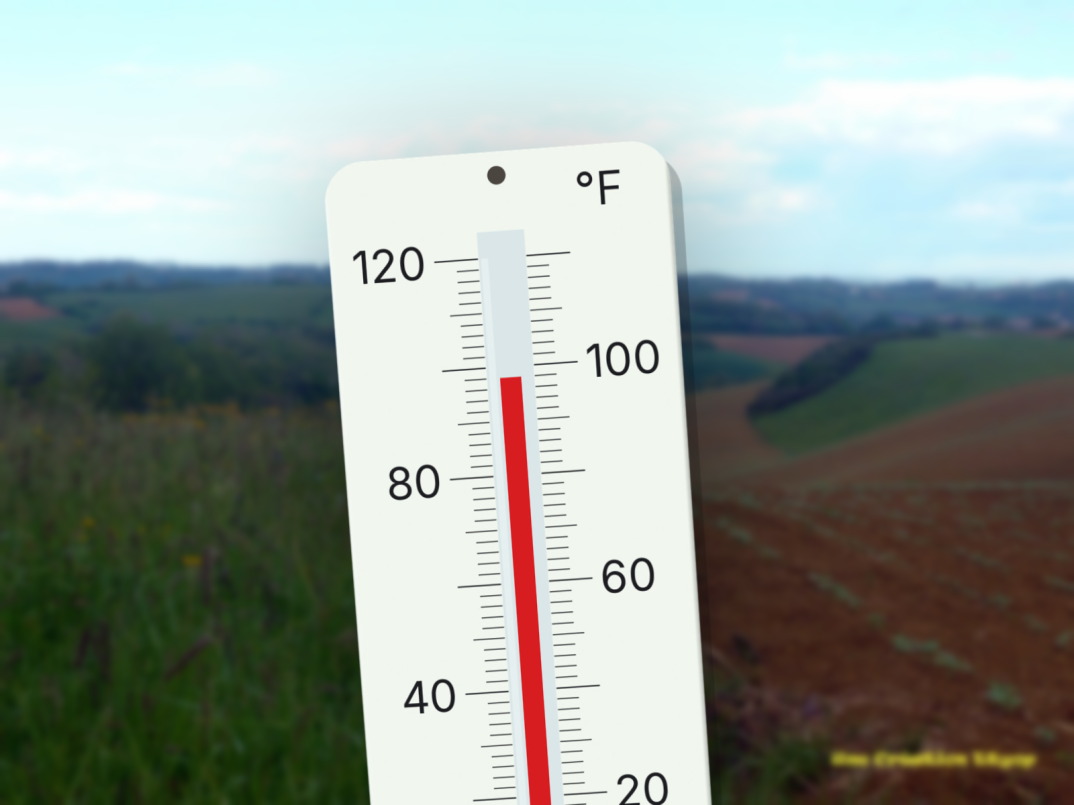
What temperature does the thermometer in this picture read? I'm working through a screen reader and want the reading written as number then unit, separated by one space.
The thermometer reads 98 °F
